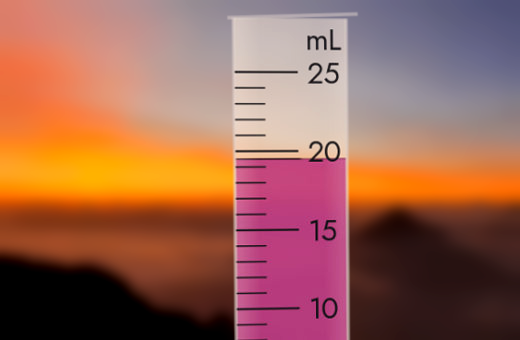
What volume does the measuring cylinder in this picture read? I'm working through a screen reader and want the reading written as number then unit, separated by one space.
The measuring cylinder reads 19.5 mL
